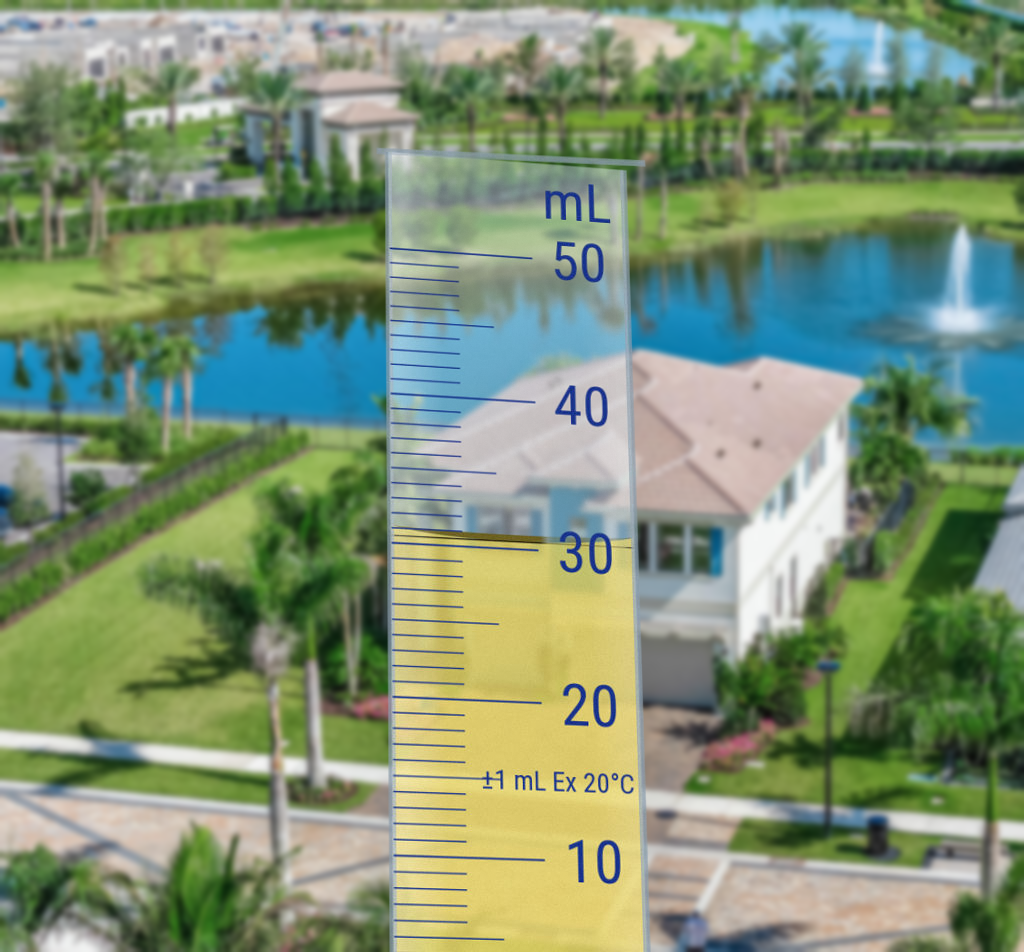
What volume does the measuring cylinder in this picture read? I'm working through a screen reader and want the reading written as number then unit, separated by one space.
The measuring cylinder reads 30.5 mL
